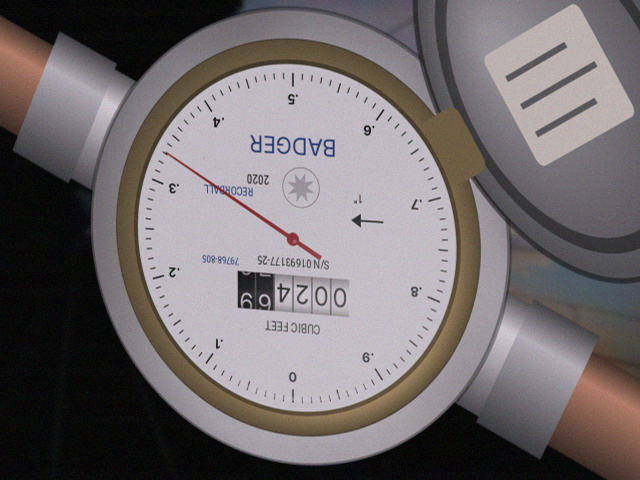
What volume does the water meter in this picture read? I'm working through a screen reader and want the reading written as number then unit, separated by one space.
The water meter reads 2469.33 ft³
